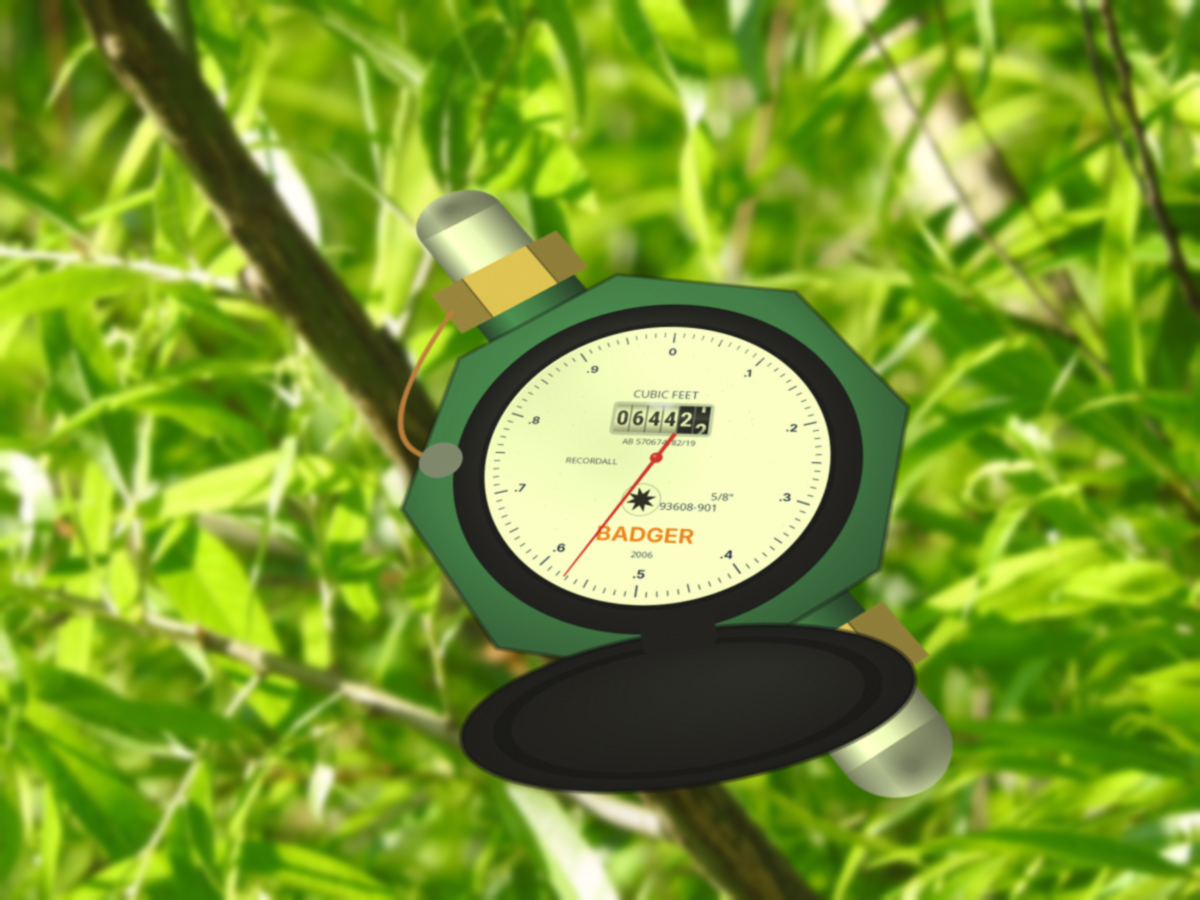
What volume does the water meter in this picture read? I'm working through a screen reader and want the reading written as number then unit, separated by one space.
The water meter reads 64421.57 ft³
